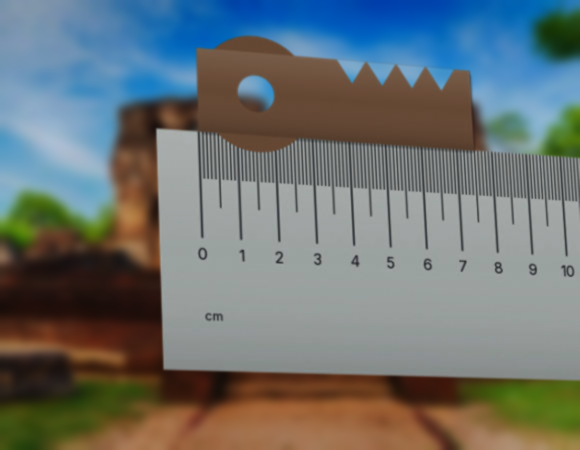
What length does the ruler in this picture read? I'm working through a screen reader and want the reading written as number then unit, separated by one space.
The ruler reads 7.5 cm
